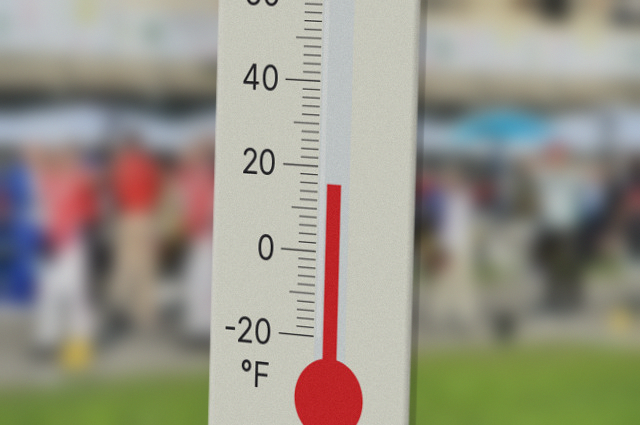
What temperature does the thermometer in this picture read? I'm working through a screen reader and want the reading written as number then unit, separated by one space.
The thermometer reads 16 °F
